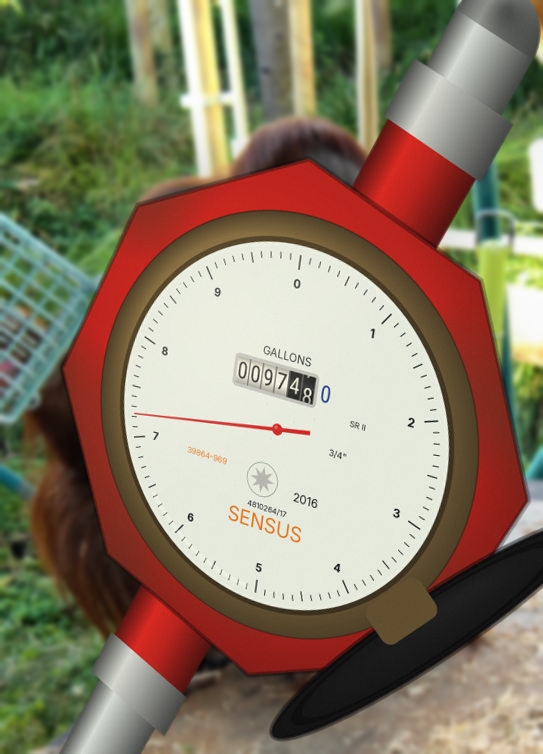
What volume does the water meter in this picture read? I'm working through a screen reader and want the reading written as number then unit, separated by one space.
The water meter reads 97477.2 gal
